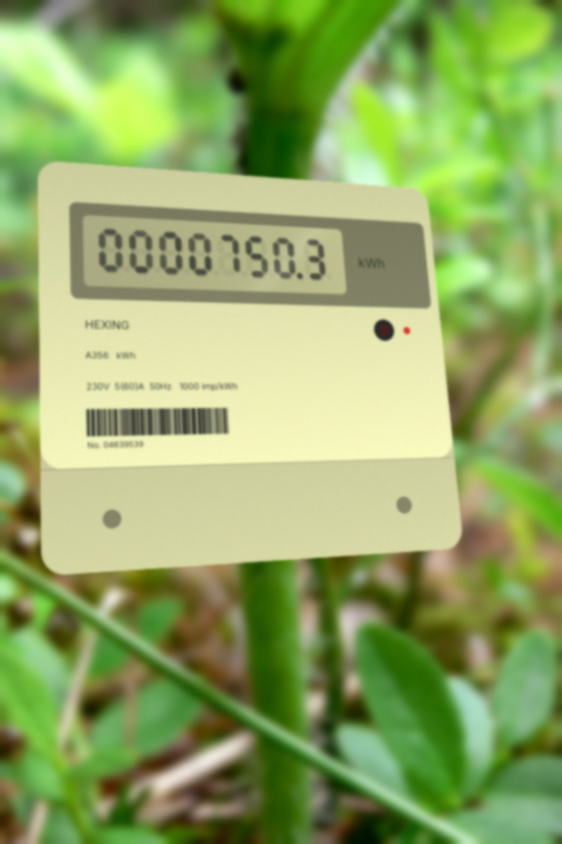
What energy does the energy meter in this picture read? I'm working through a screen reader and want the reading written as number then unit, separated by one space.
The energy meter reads 750.3 kWh
